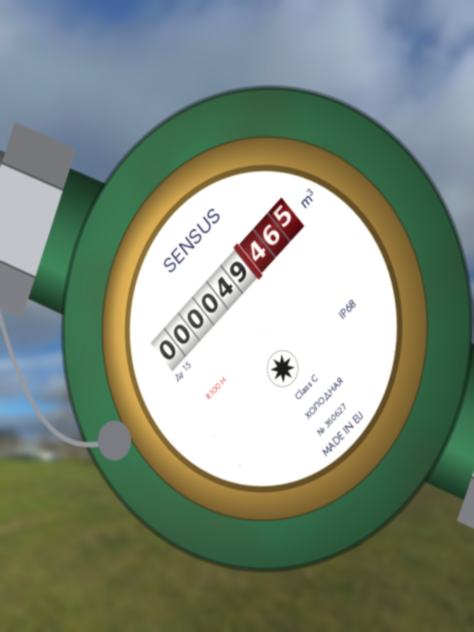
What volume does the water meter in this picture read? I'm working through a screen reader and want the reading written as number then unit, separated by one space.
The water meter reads 49.465 m³
